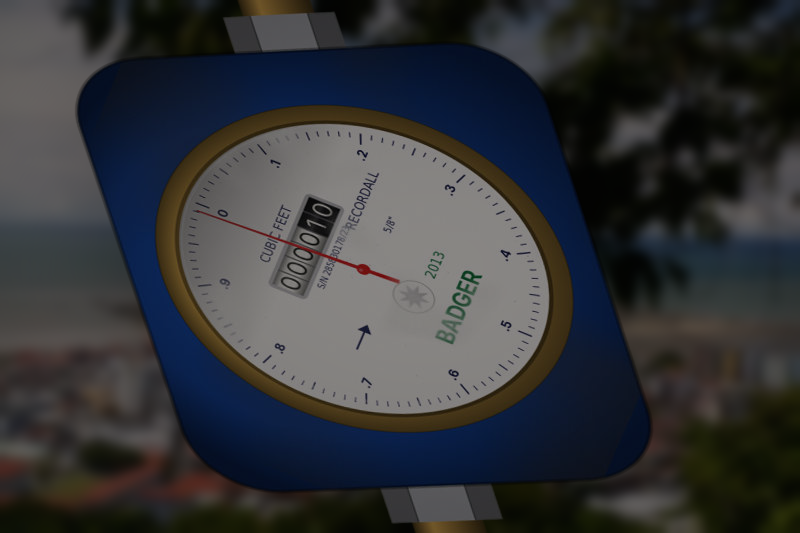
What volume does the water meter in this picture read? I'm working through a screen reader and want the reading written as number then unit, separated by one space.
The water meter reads 9.99 ft³
